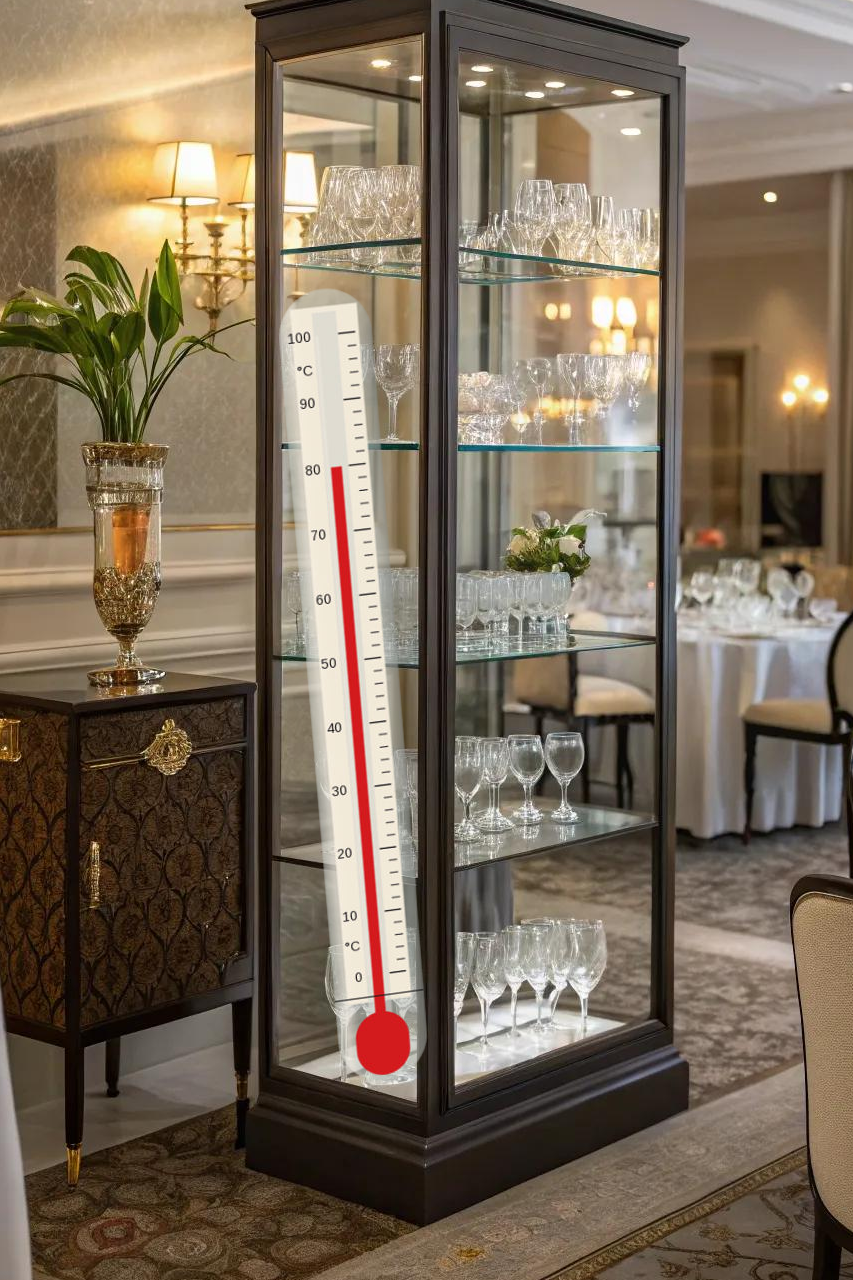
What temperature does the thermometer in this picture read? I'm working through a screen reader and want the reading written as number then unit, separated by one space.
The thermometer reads 80 °C
